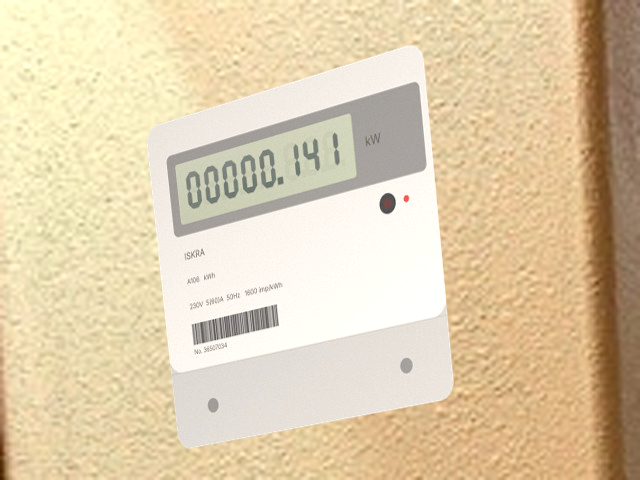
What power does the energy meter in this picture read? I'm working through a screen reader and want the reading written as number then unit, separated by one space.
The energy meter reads 0.141 kW
